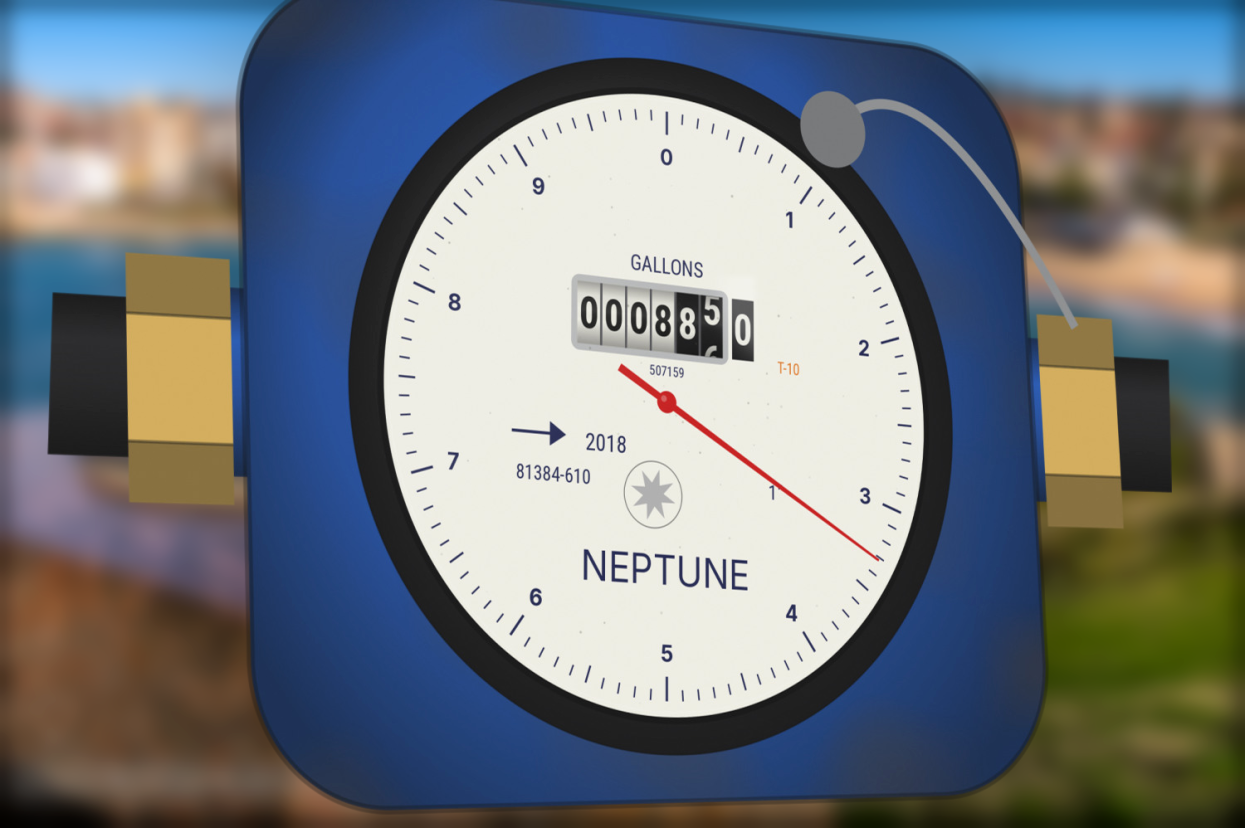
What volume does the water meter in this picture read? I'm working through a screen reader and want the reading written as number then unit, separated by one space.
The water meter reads 8853.3 gal
